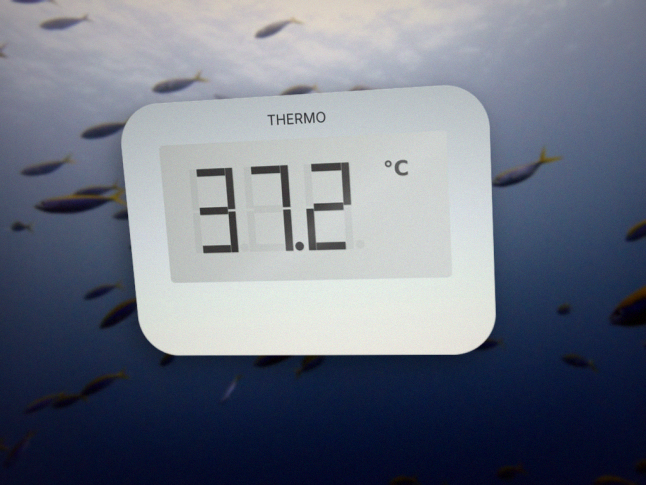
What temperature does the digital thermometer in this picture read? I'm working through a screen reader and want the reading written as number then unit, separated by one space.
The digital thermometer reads 37.2 °C
